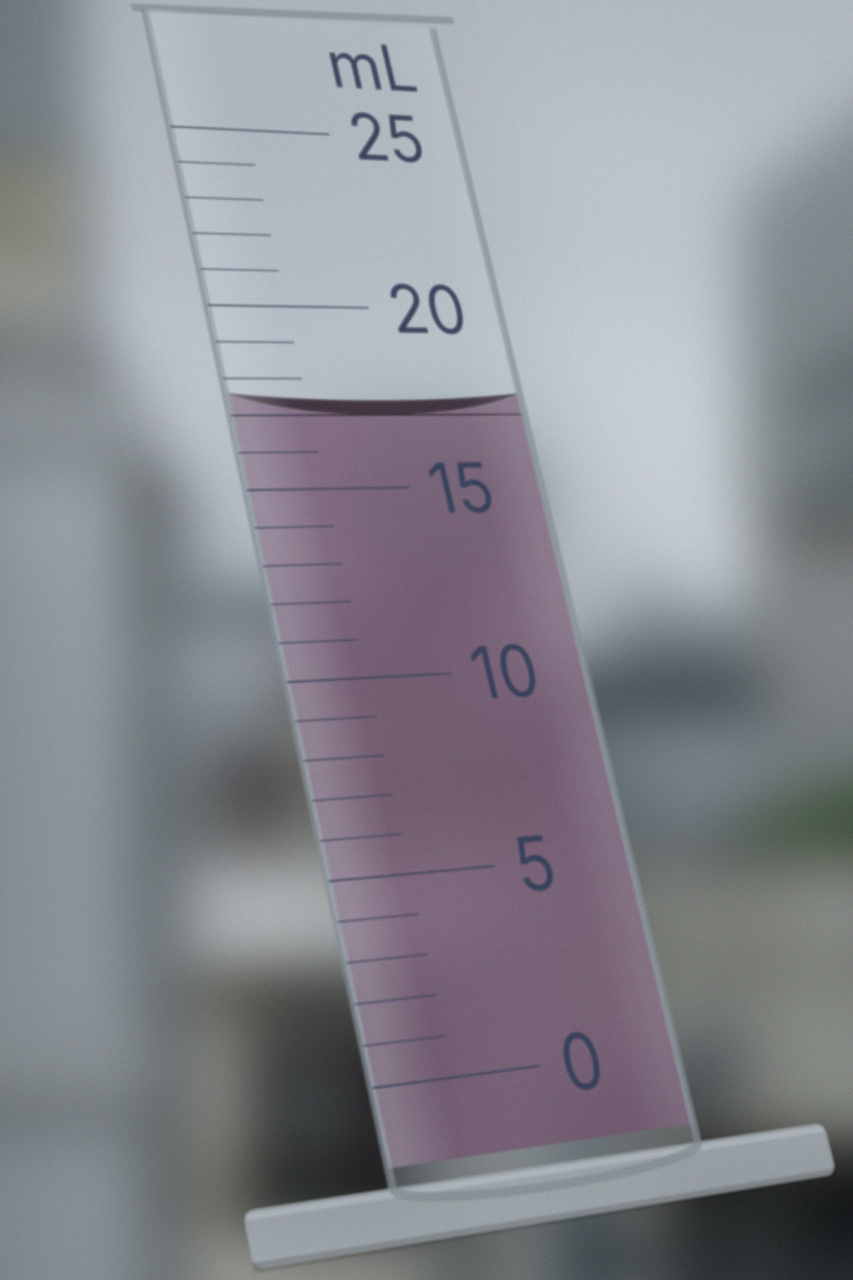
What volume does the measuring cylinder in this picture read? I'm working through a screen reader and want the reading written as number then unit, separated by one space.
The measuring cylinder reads 17 mL
